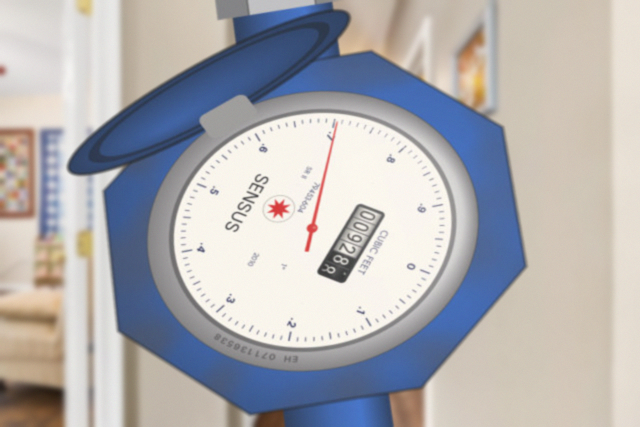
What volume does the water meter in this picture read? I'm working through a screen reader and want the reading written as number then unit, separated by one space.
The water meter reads 9287.70 ft³
